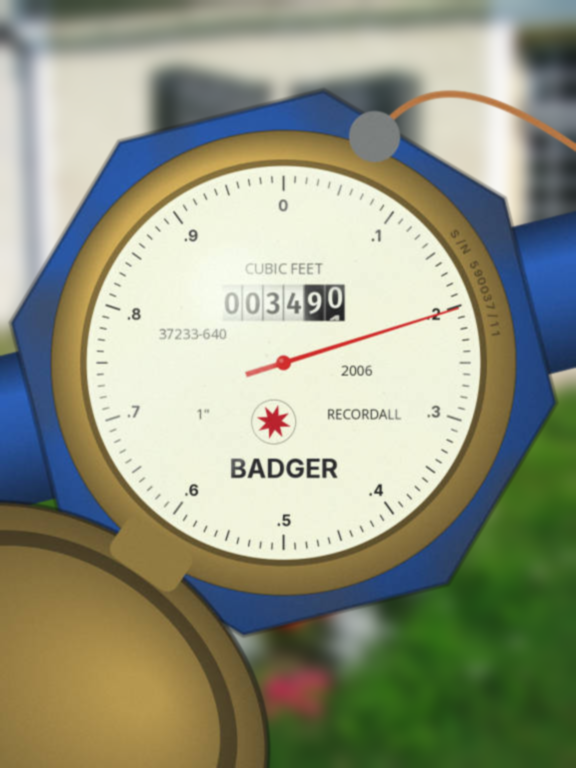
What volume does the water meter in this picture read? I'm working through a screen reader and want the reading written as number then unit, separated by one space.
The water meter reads 3490.20 ft³
